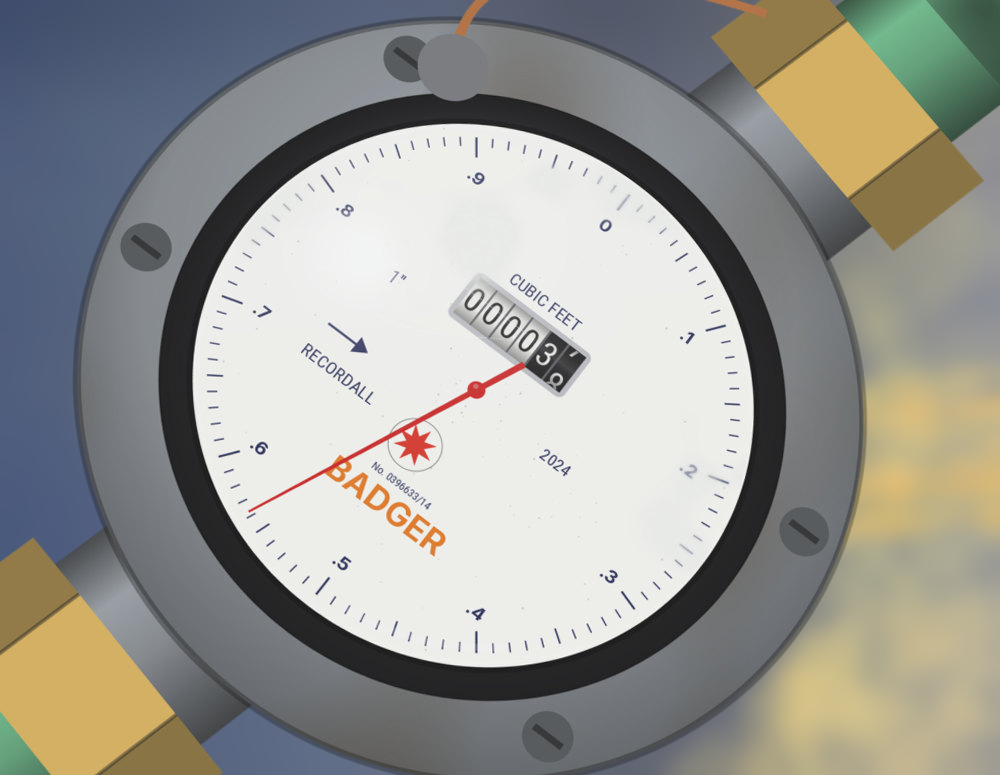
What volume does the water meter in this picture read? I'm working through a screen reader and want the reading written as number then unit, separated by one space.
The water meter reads 37.56 ft³
